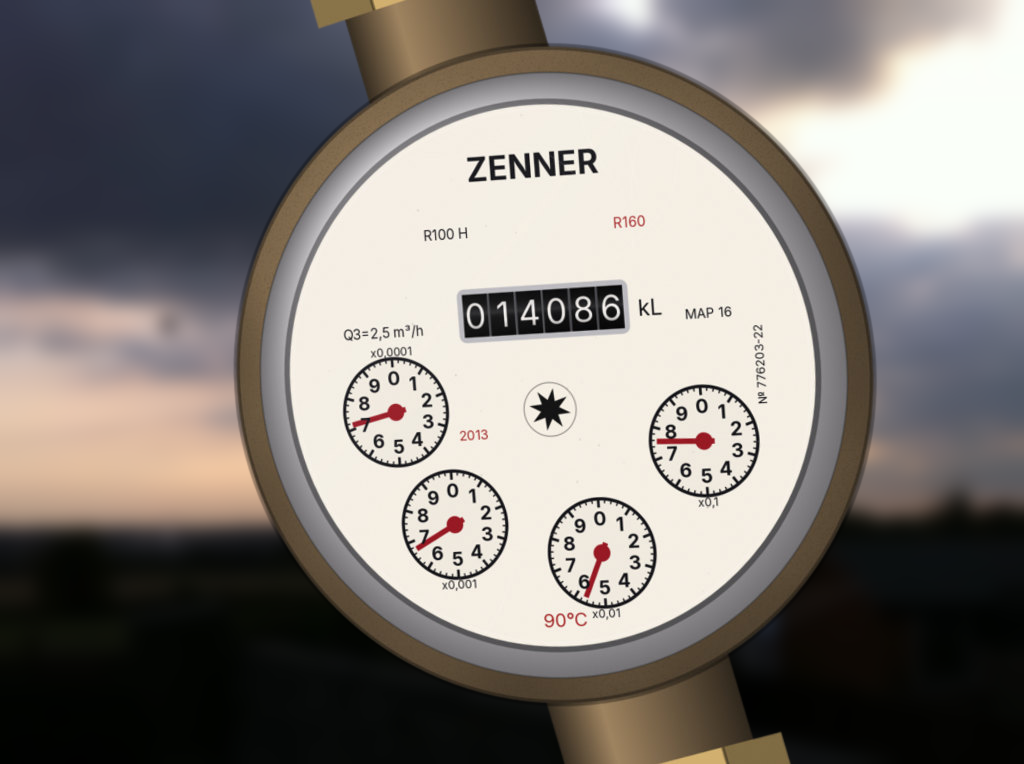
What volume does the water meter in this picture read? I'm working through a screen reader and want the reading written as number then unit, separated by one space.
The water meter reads 14086.7567 kL
